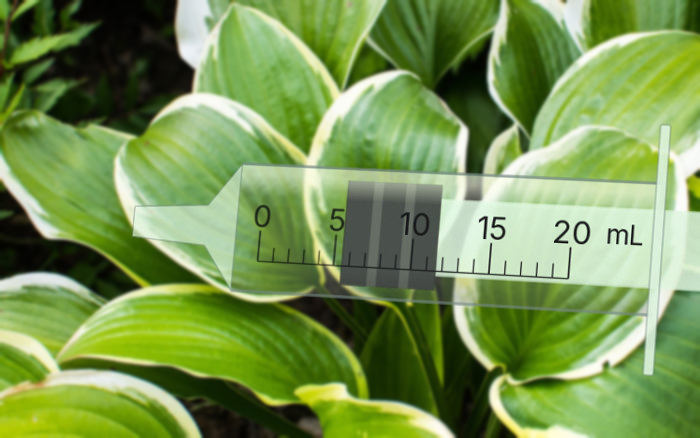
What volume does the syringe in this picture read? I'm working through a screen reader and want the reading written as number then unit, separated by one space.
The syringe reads 5.5 mL
